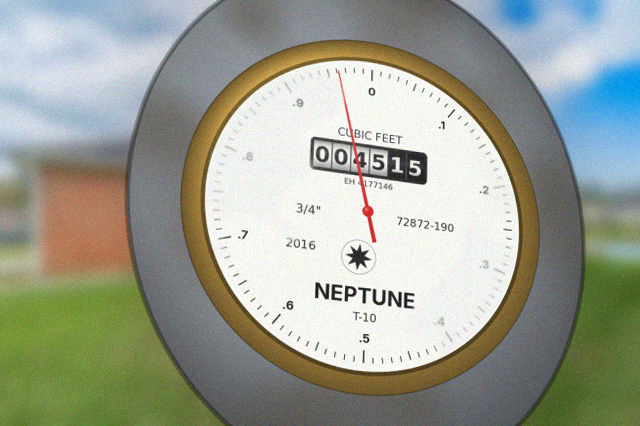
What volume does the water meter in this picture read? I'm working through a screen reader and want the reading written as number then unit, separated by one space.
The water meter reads 4514.96 ft³
